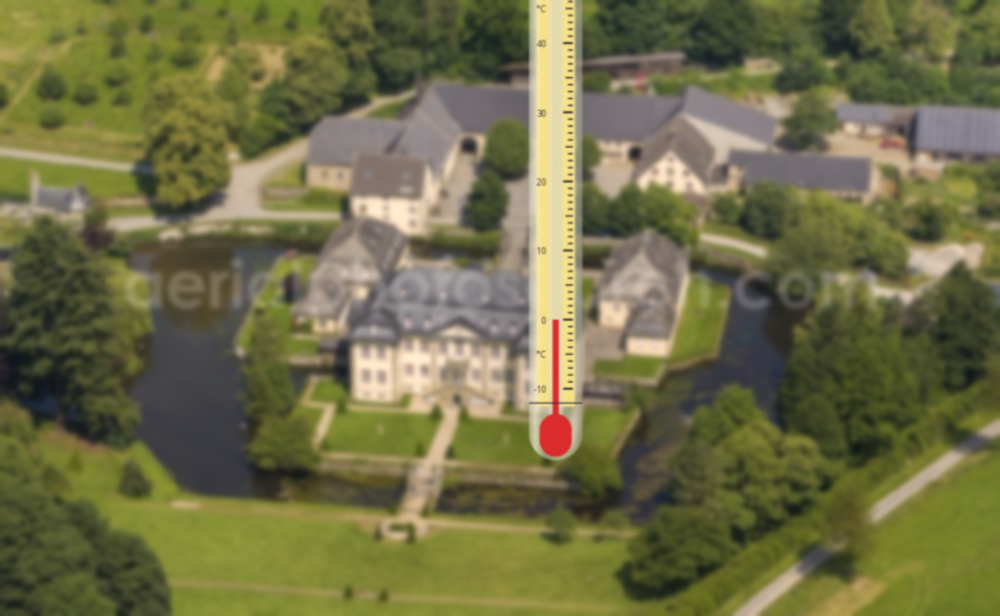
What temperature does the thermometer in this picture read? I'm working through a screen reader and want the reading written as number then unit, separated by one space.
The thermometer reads 0 °C
